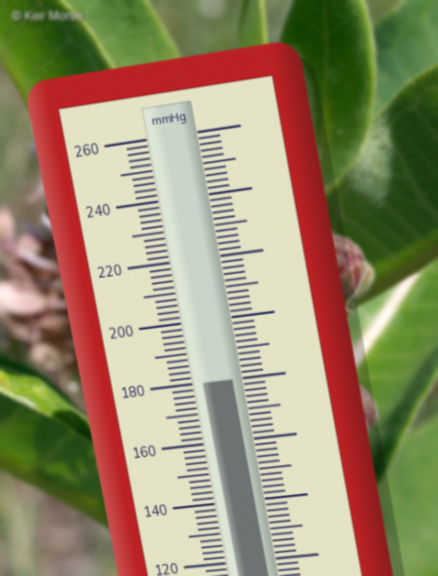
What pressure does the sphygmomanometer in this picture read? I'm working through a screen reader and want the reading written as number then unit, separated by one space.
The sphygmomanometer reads 180 mmHg
